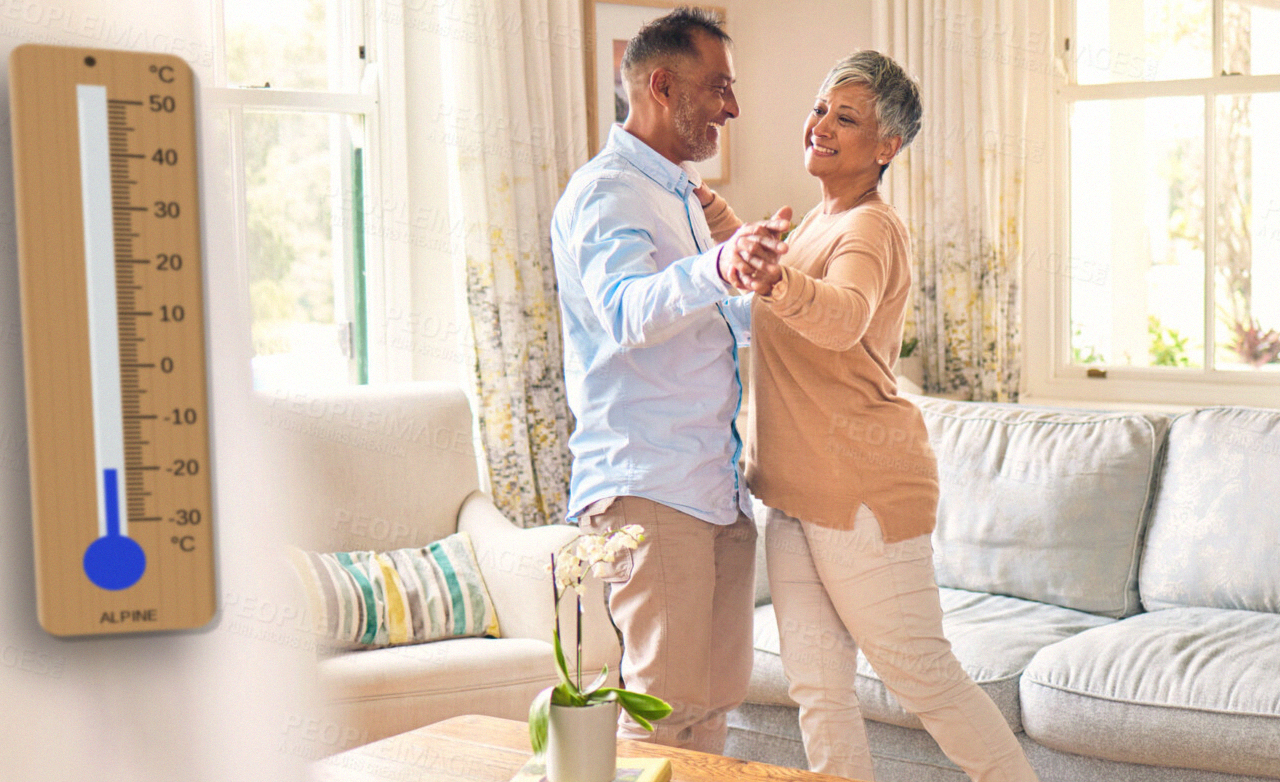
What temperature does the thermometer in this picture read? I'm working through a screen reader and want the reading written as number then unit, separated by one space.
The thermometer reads -20 °C
